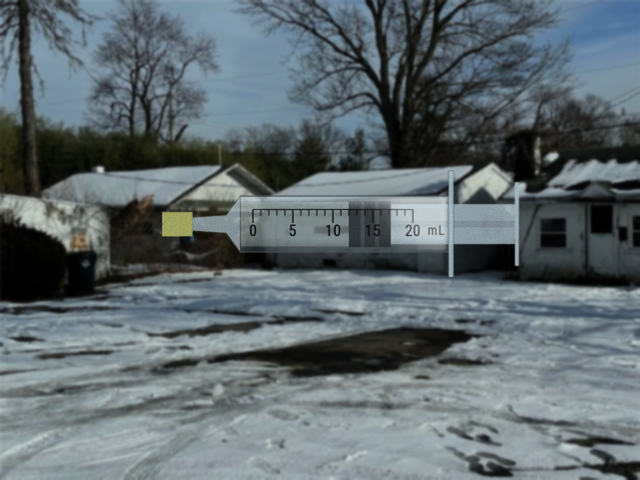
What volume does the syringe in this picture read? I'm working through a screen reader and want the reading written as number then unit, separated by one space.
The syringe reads 12 mL
